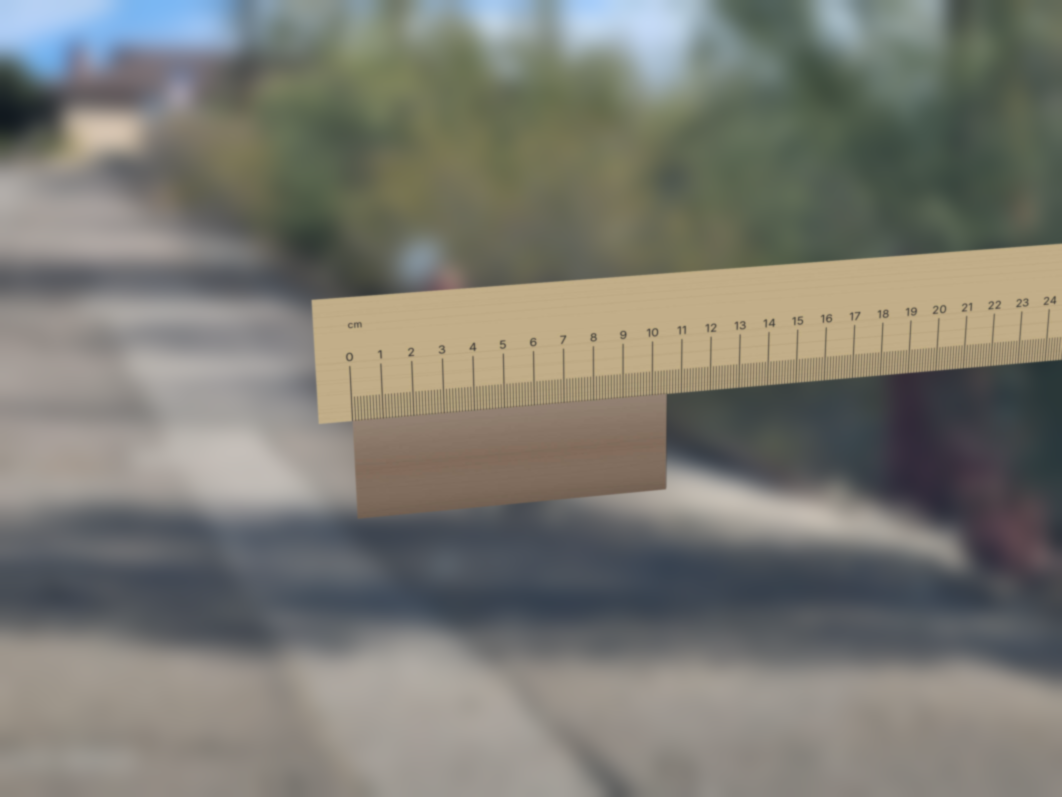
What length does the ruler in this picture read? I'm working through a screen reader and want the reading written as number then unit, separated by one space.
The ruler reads 10.5 cm
